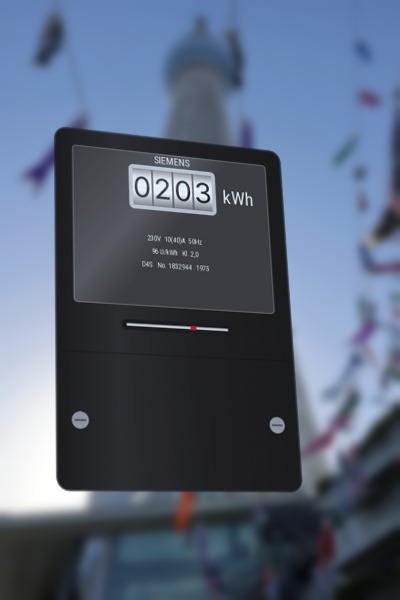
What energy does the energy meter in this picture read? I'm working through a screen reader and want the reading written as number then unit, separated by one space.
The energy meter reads 203 kWh
